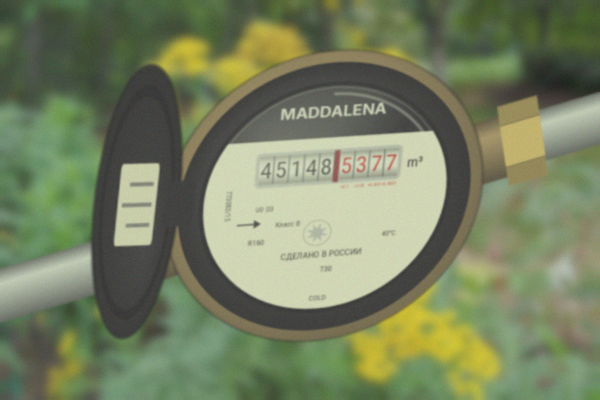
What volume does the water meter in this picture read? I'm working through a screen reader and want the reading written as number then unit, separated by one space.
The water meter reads 45148.5377 m³
